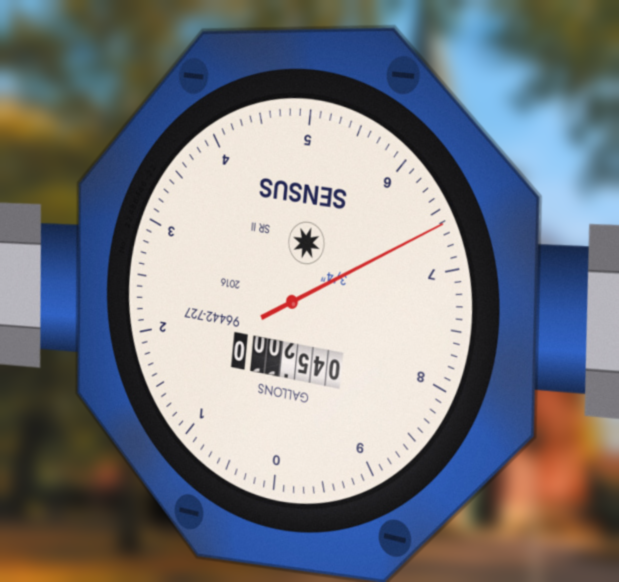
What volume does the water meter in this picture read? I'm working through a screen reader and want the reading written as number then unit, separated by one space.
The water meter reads 451996.6 gal
